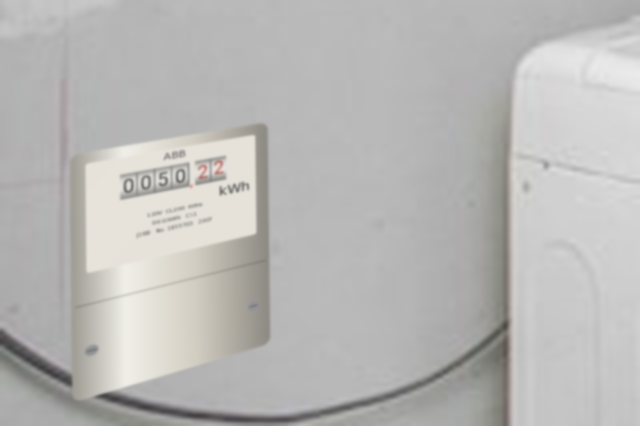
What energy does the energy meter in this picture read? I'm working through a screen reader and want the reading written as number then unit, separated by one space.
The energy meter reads 50.22 kWh
